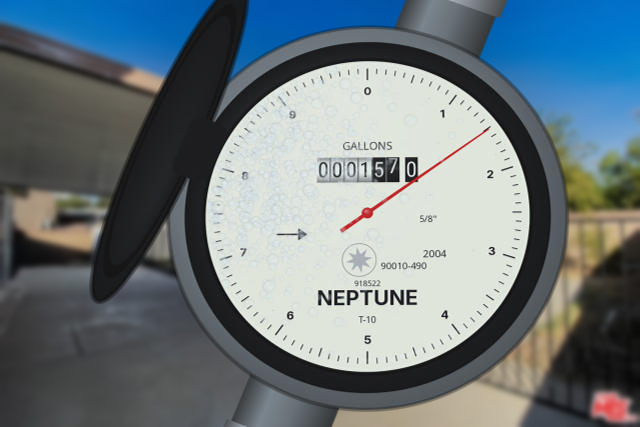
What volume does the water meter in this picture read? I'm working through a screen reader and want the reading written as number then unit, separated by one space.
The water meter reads 1571.5 gal
